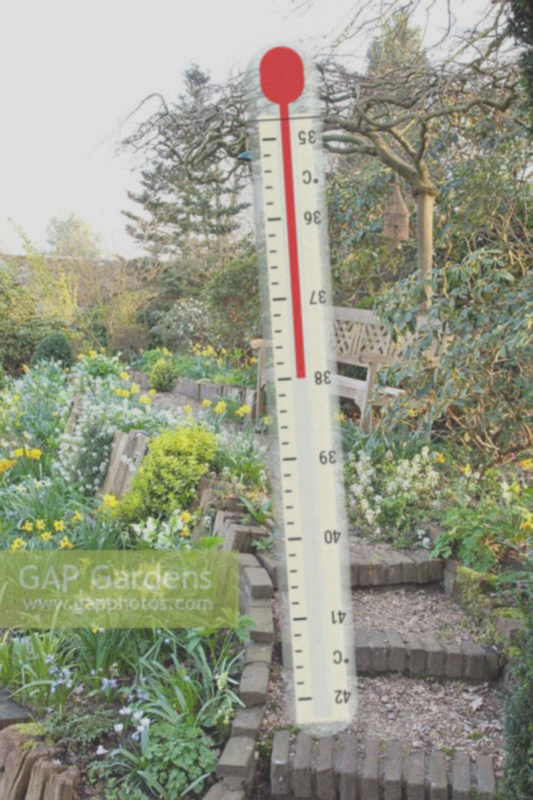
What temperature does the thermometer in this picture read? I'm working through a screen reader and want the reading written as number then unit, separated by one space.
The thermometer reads 38 °C
